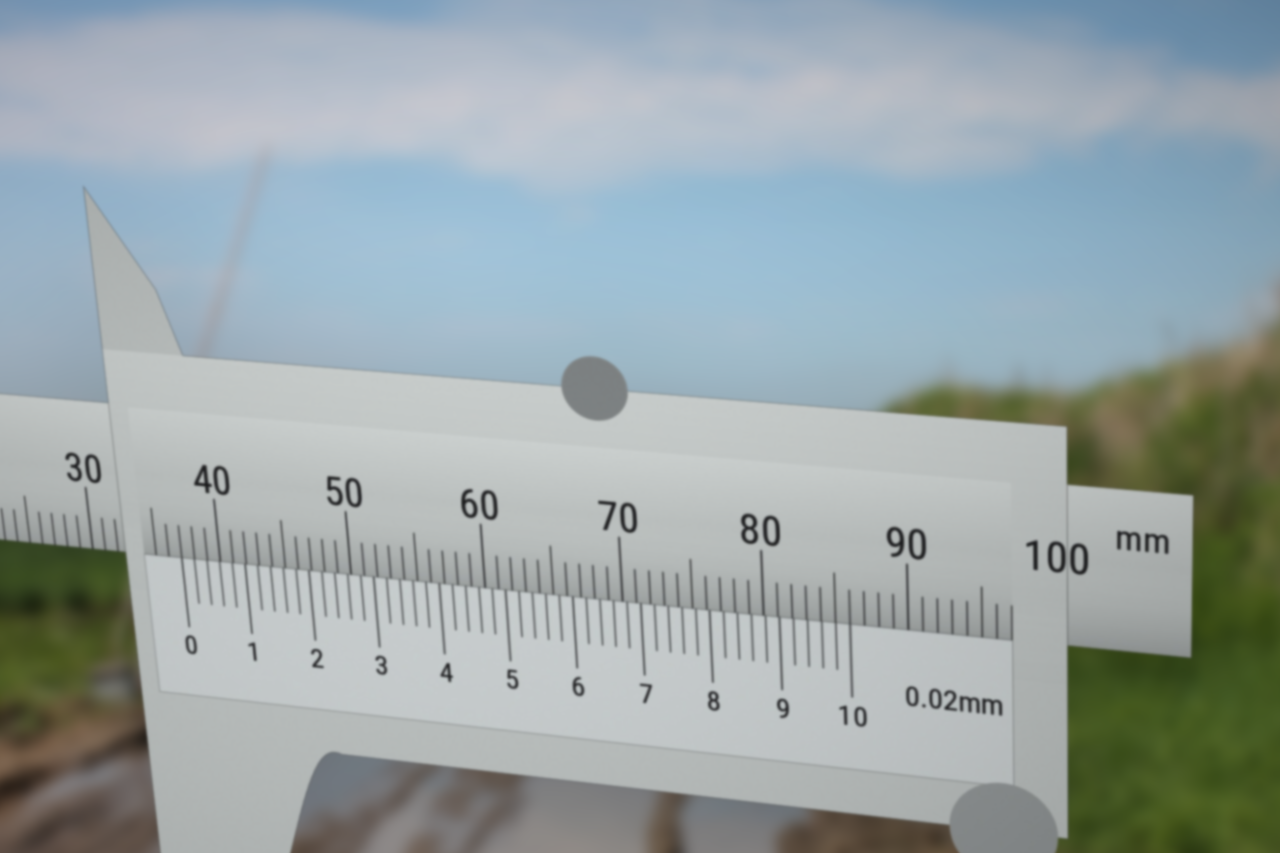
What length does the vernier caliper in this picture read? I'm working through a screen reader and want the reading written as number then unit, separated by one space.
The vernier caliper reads 37.0 mm
